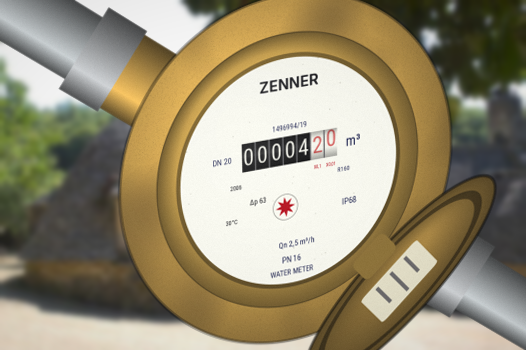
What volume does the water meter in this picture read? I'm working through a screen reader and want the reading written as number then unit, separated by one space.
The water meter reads 4.20 m³
